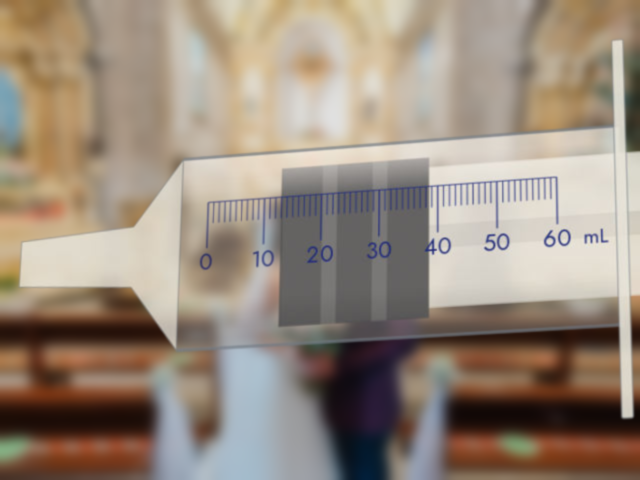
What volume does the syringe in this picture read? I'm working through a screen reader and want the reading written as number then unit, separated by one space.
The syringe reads 13 mL
